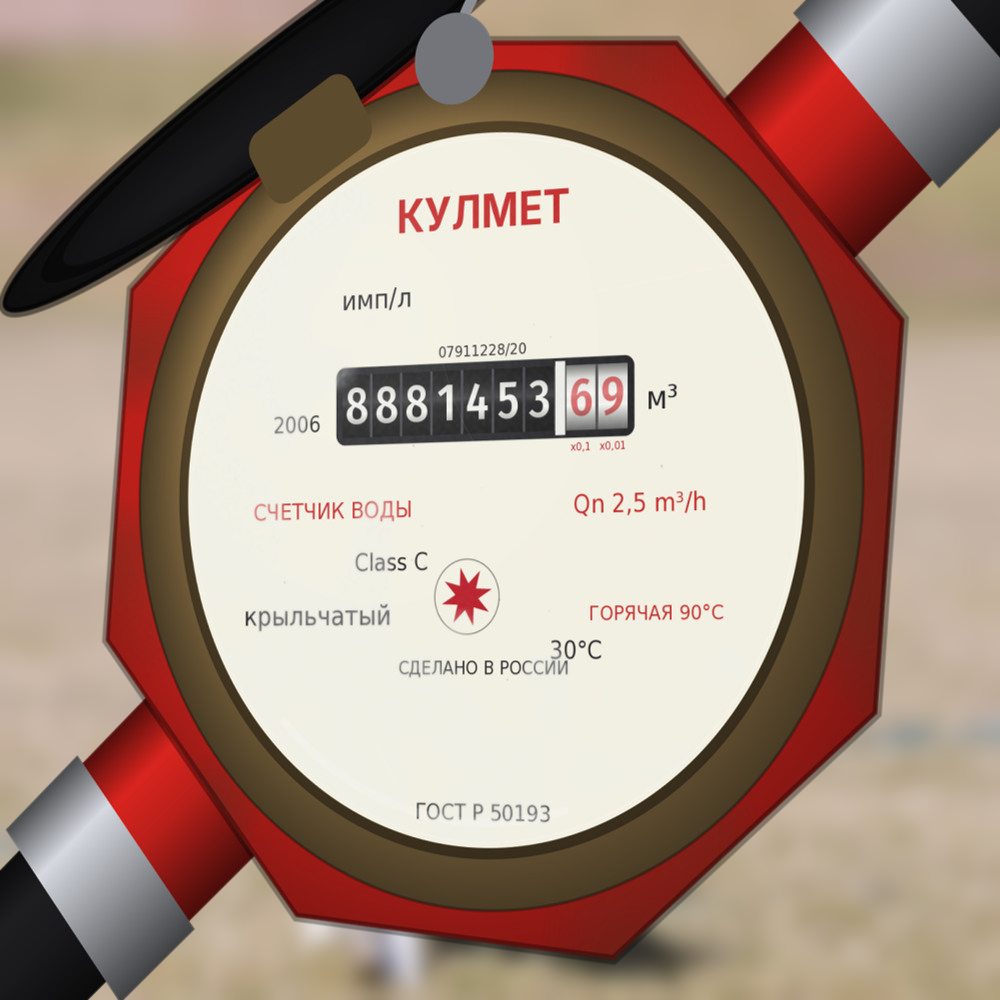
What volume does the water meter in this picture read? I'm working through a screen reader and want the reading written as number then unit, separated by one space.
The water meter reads 8881453.69 m³
